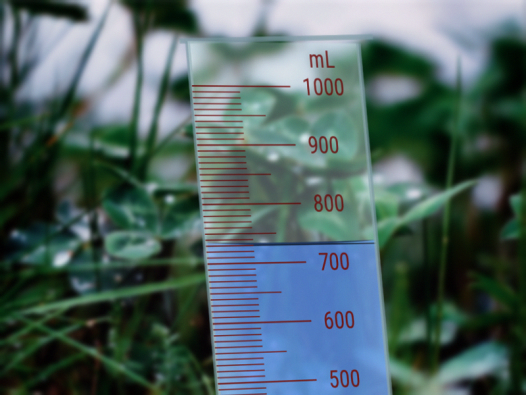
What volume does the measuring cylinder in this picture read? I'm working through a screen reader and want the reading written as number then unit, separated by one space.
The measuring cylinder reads 730 mL
